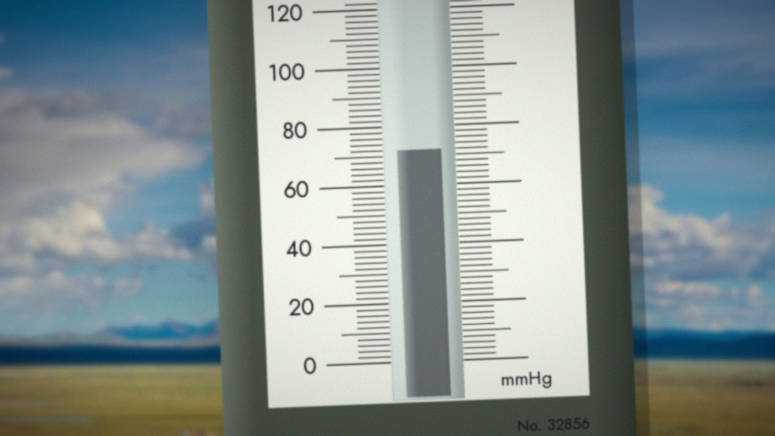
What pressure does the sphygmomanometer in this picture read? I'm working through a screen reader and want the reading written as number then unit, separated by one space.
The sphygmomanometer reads 72 mmHg
